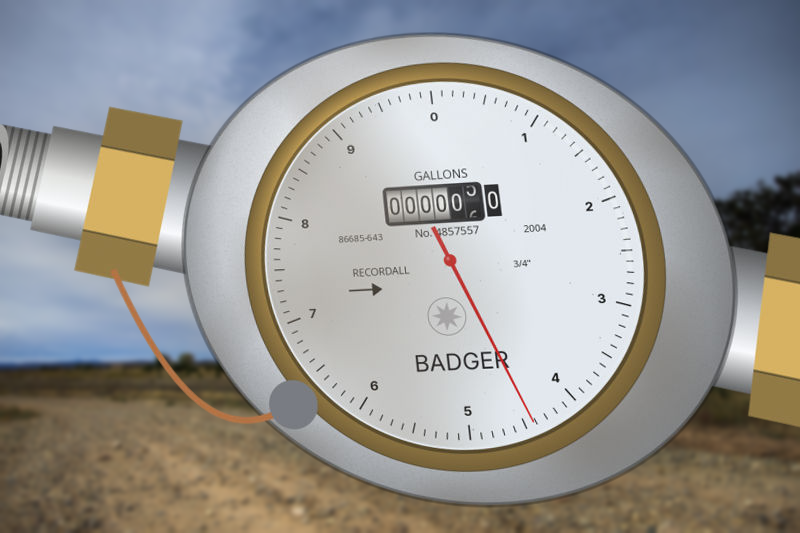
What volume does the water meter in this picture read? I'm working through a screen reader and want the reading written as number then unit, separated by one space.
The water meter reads 54.4 gal
